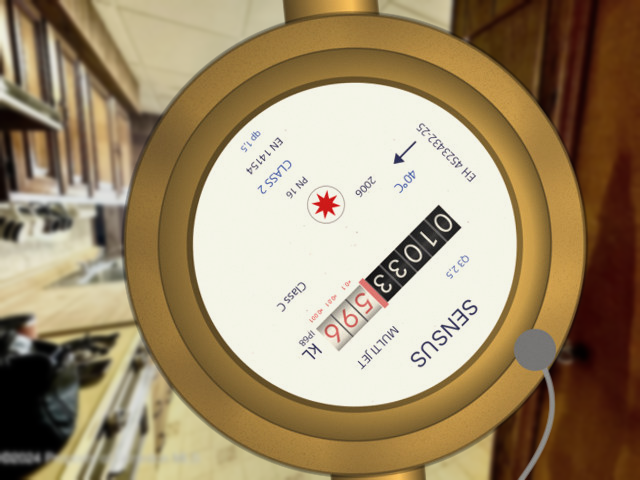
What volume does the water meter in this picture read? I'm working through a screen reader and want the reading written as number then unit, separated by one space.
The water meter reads 1033.596 kL
